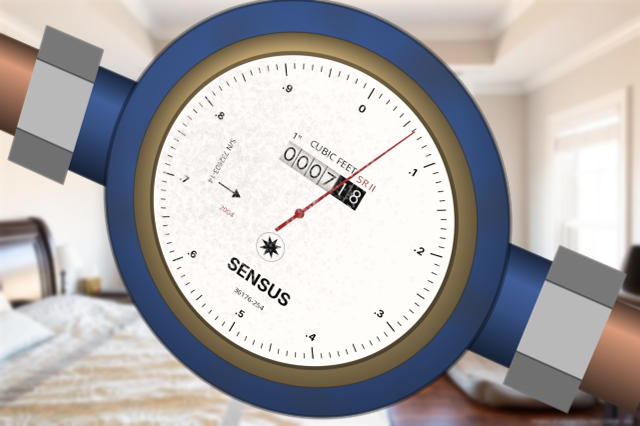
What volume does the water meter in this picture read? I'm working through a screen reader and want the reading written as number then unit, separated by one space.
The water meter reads 718.06 ft³
